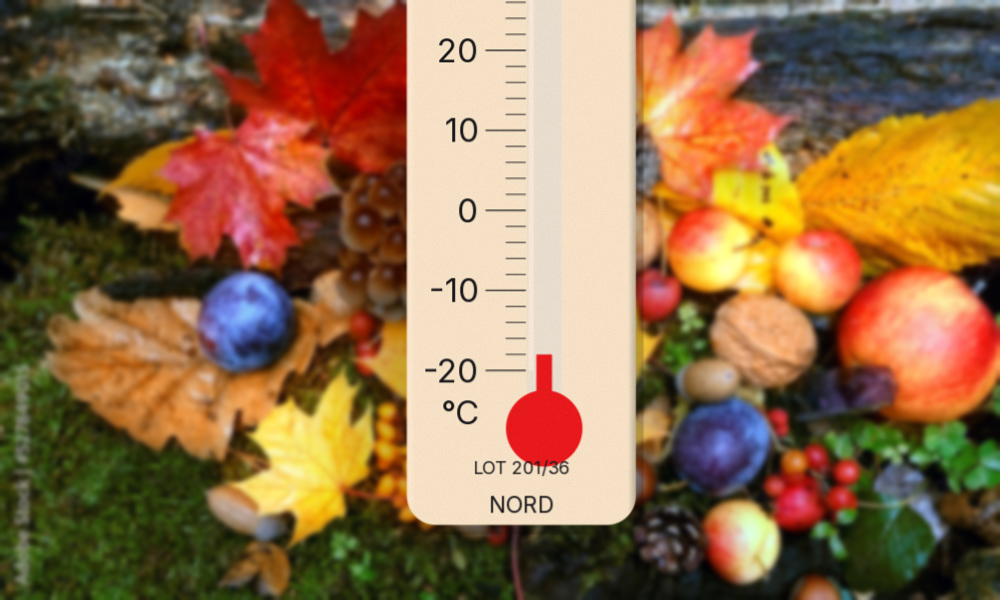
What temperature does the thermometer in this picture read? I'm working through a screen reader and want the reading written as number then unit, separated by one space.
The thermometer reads -18 °C
